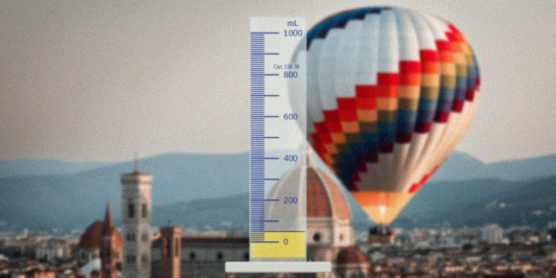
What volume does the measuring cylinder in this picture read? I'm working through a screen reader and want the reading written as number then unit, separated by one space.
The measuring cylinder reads 50 mL
